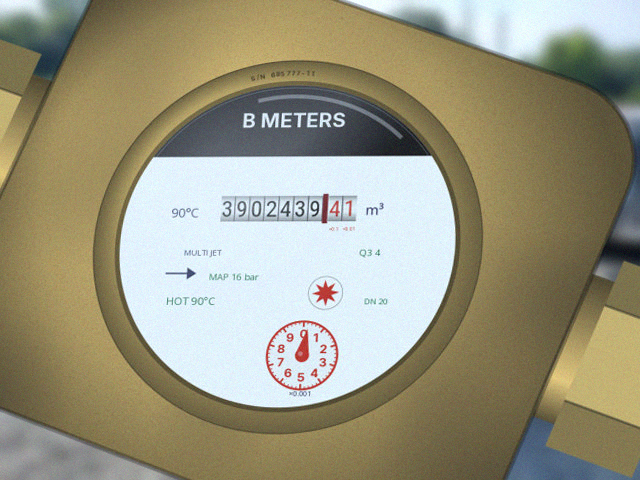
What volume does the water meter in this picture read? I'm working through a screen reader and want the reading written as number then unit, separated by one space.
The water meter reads 3902439.410 m³
